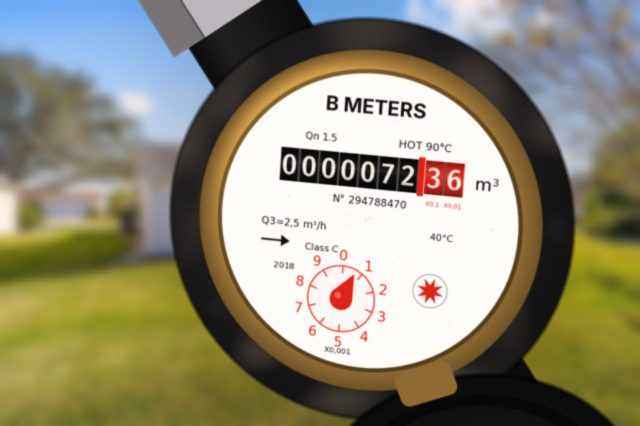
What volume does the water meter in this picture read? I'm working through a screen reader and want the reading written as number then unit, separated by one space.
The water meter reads 72.360 m³
